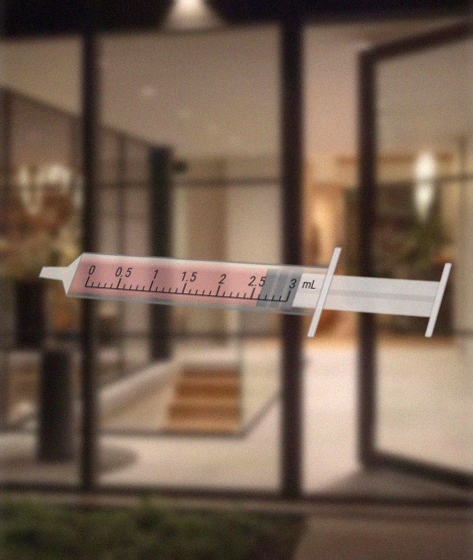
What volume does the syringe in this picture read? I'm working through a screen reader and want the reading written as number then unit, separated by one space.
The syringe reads 2.6 mL
